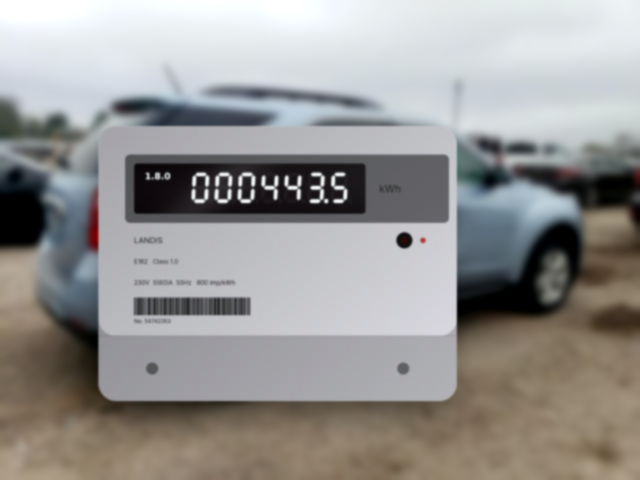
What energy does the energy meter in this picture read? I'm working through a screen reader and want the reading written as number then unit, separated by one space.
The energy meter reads 443.5 kWh
